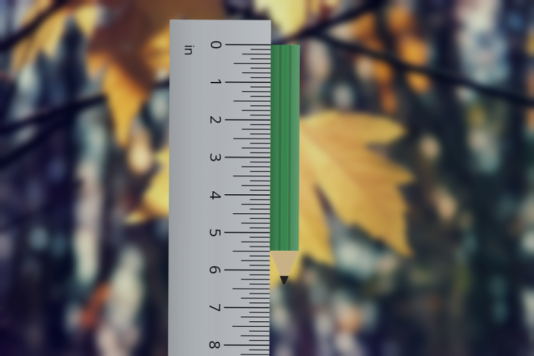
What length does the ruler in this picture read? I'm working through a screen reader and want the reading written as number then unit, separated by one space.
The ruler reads 6.375 in
